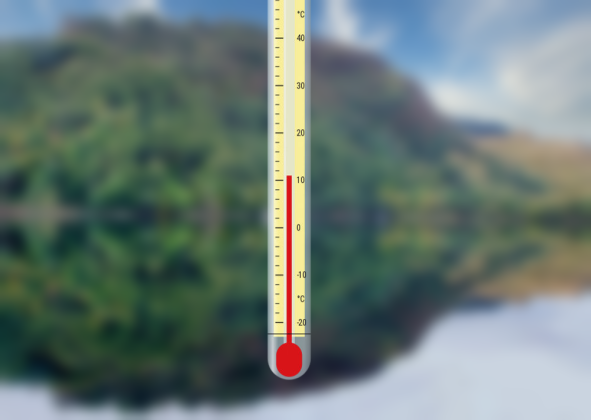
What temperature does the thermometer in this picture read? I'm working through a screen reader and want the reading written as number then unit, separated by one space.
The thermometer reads 11 °C
